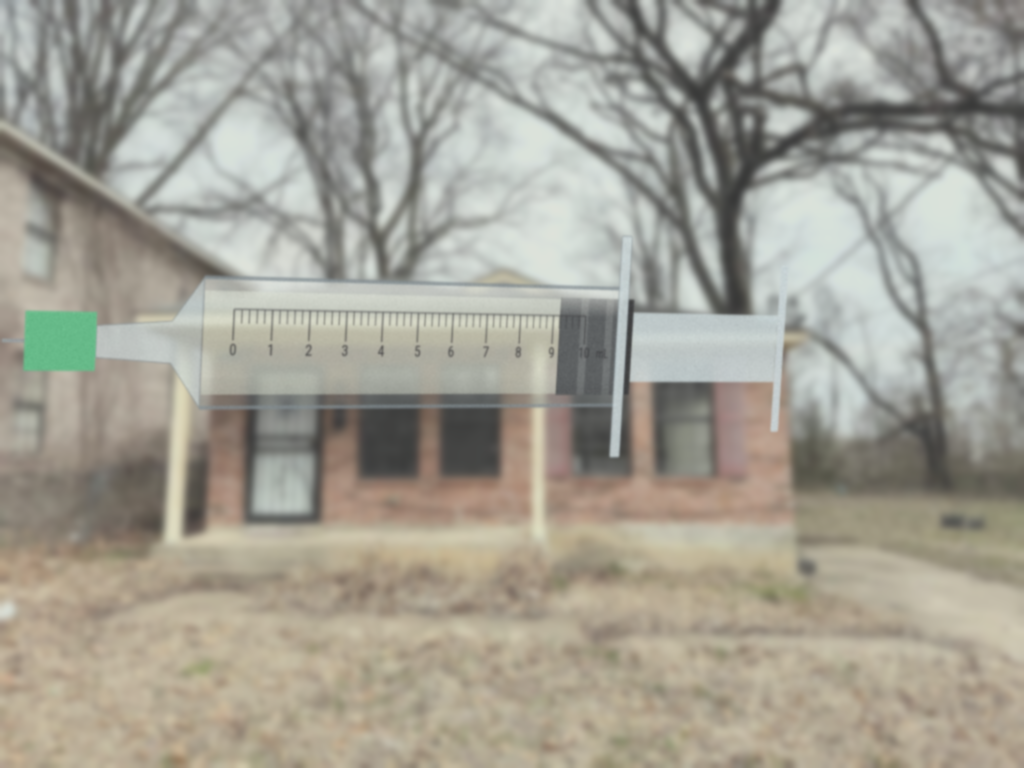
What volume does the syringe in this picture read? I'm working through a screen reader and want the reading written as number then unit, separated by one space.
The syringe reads 9.2 mL
